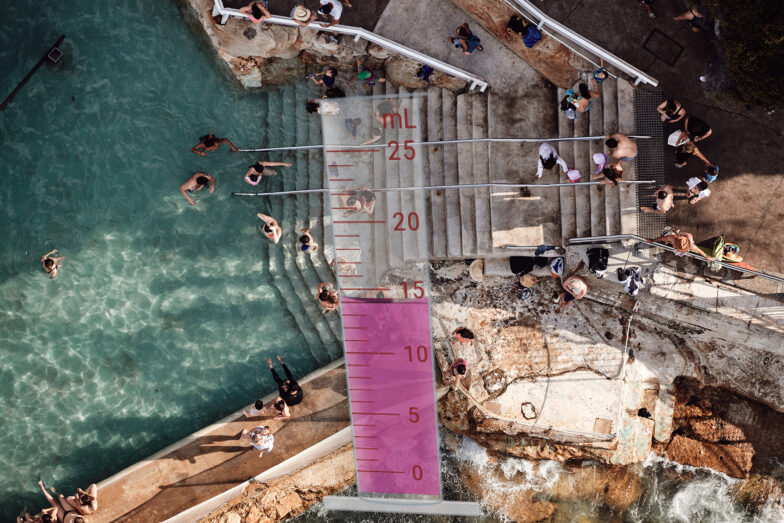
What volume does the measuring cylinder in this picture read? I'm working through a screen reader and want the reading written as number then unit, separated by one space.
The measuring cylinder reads 14 mL
